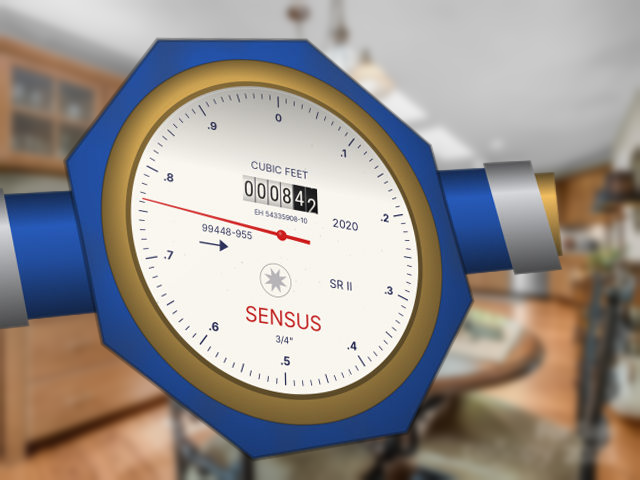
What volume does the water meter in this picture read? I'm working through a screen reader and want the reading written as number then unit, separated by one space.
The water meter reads 841.76 ft³
